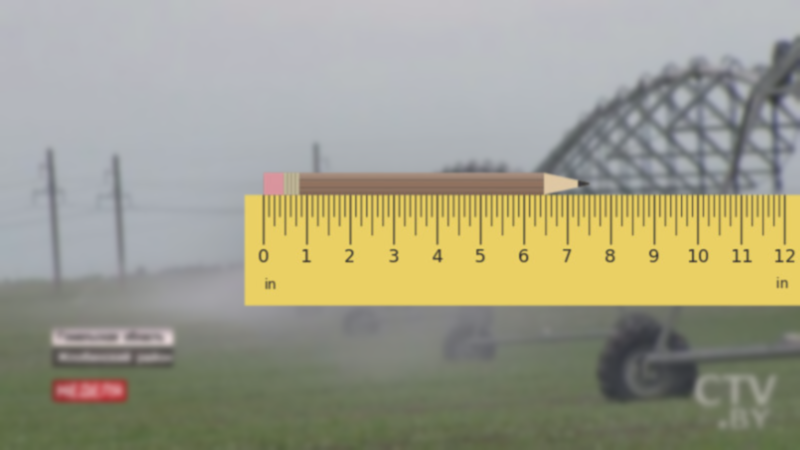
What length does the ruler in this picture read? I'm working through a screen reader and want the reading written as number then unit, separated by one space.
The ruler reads 7.5 in
